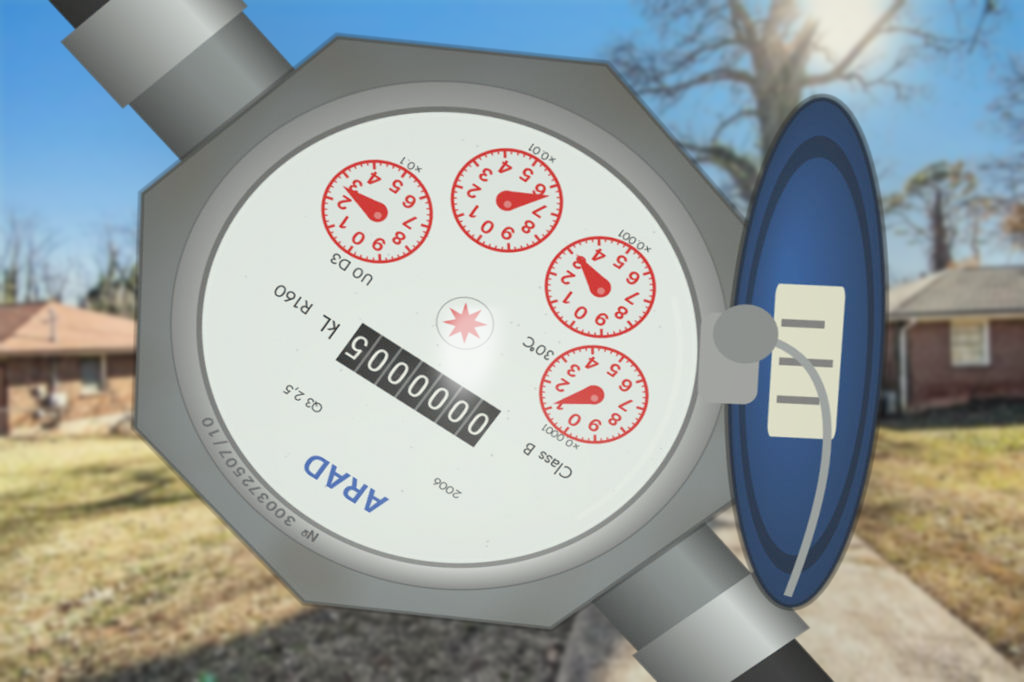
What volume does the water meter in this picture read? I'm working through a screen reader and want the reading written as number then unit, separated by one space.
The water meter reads 5.2631 kL
